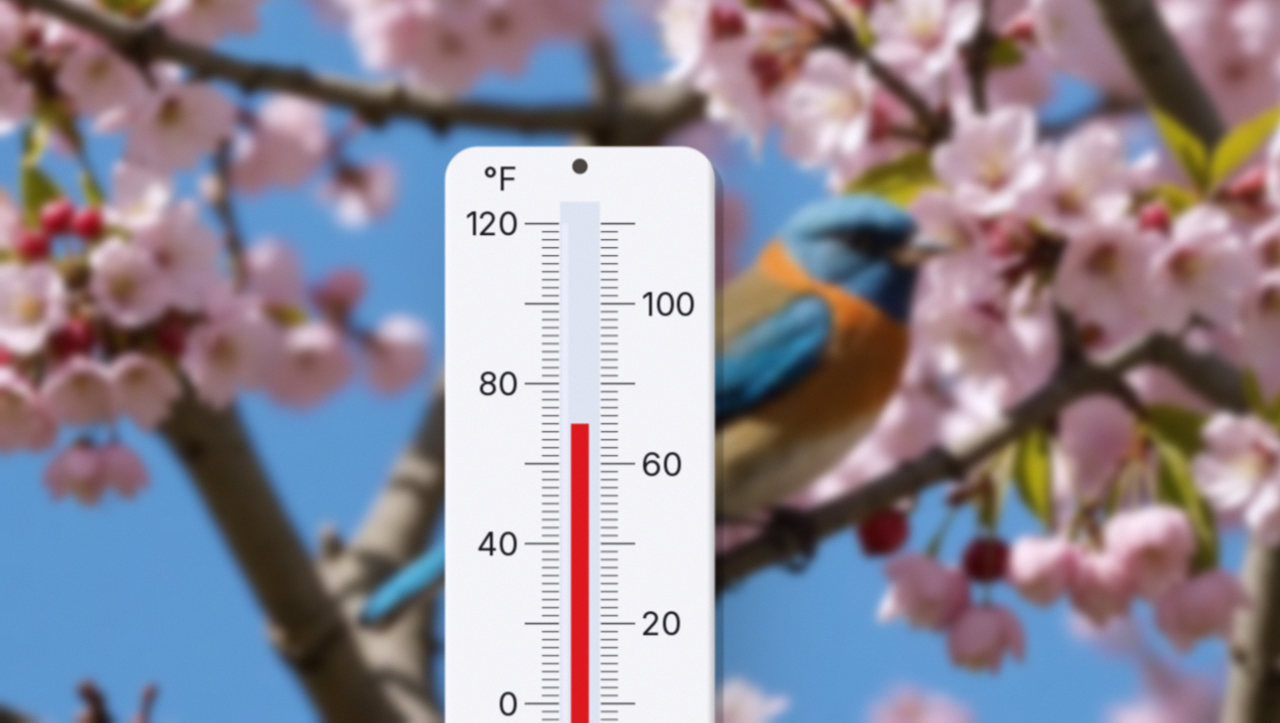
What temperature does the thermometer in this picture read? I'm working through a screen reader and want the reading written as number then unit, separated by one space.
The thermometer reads 70 °F
